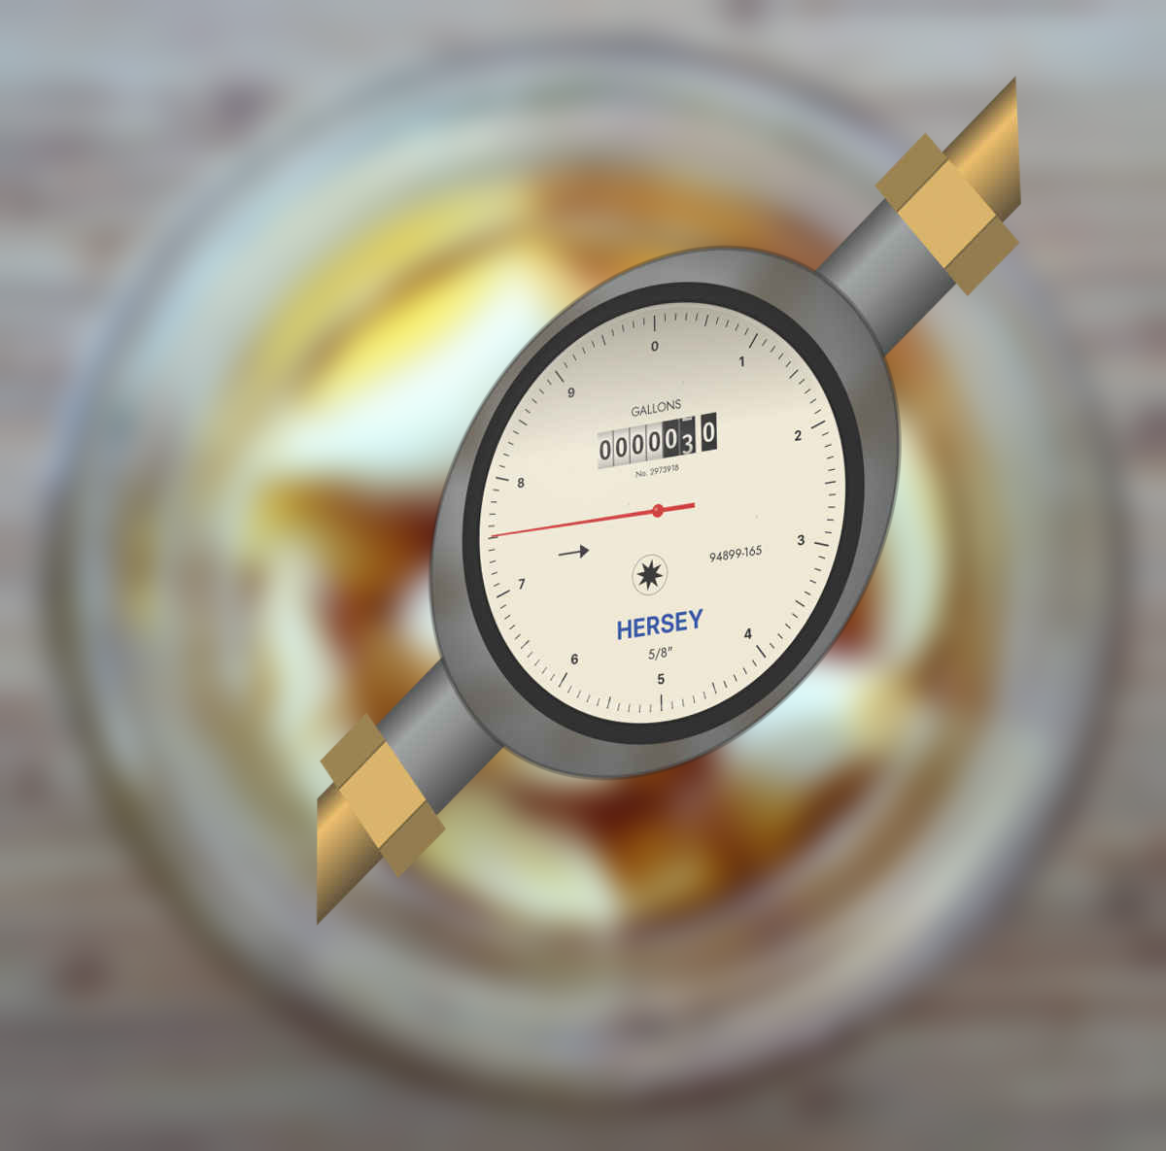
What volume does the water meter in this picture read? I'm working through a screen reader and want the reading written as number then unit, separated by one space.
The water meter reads 27.5 gal
